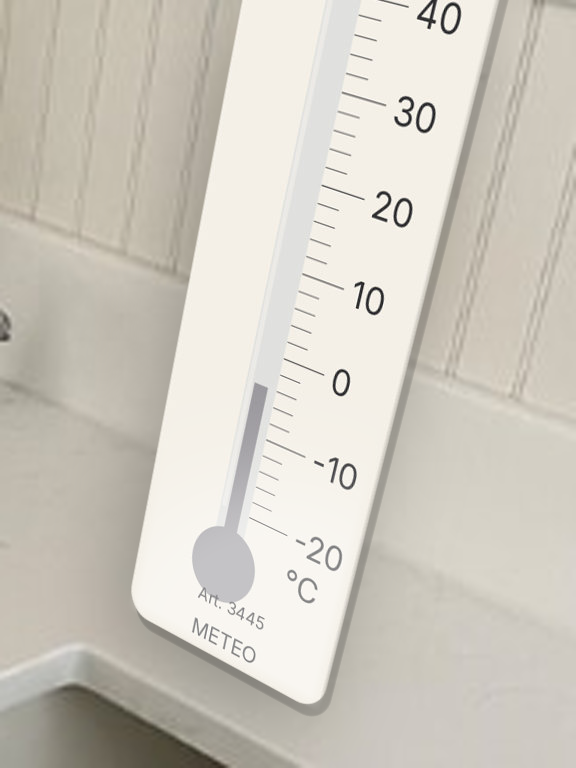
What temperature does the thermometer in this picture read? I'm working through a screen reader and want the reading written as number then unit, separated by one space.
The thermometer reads -4 °C
